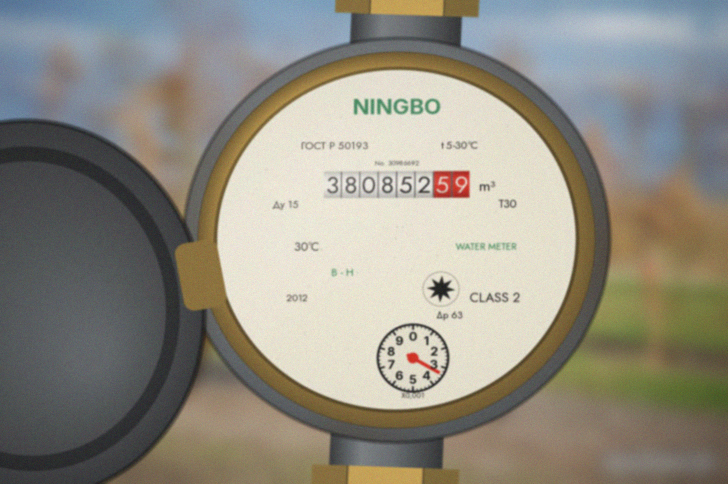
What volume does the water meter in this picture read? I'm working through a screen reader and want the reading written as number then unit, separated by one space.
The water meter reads 380852.593 m³
